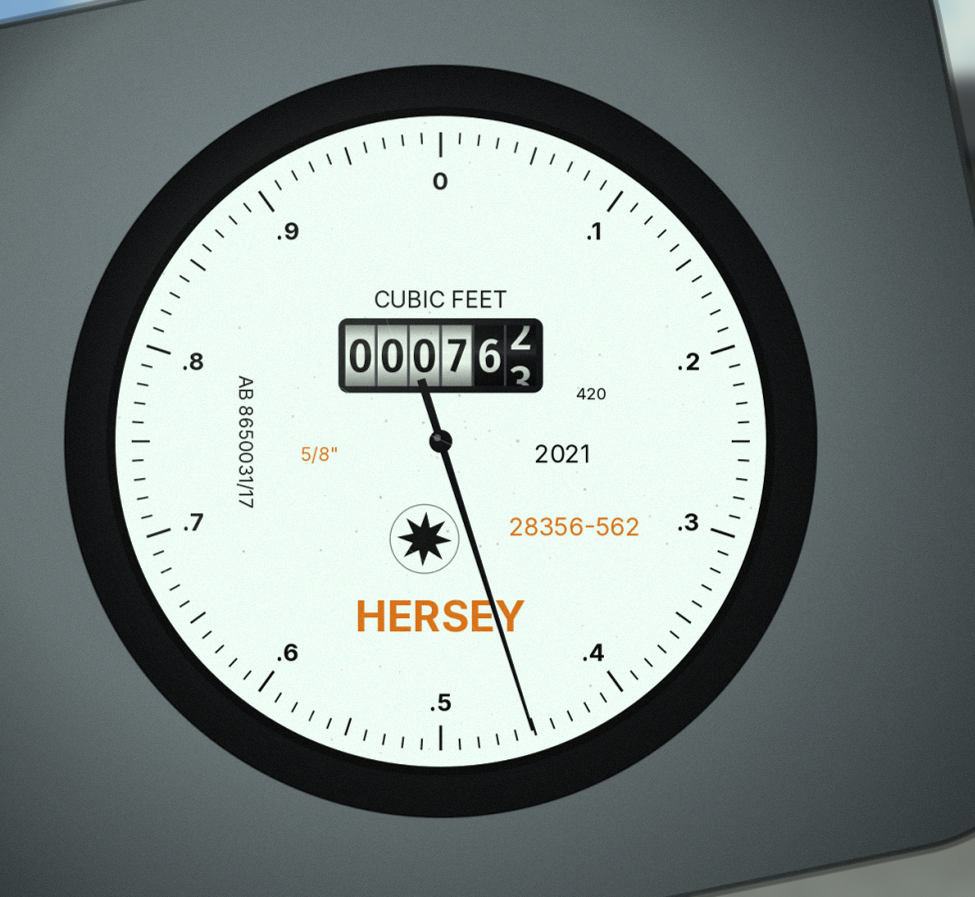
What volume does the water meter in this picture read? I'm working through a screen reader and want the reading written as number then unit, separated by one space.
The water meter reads 762.45 ft³
